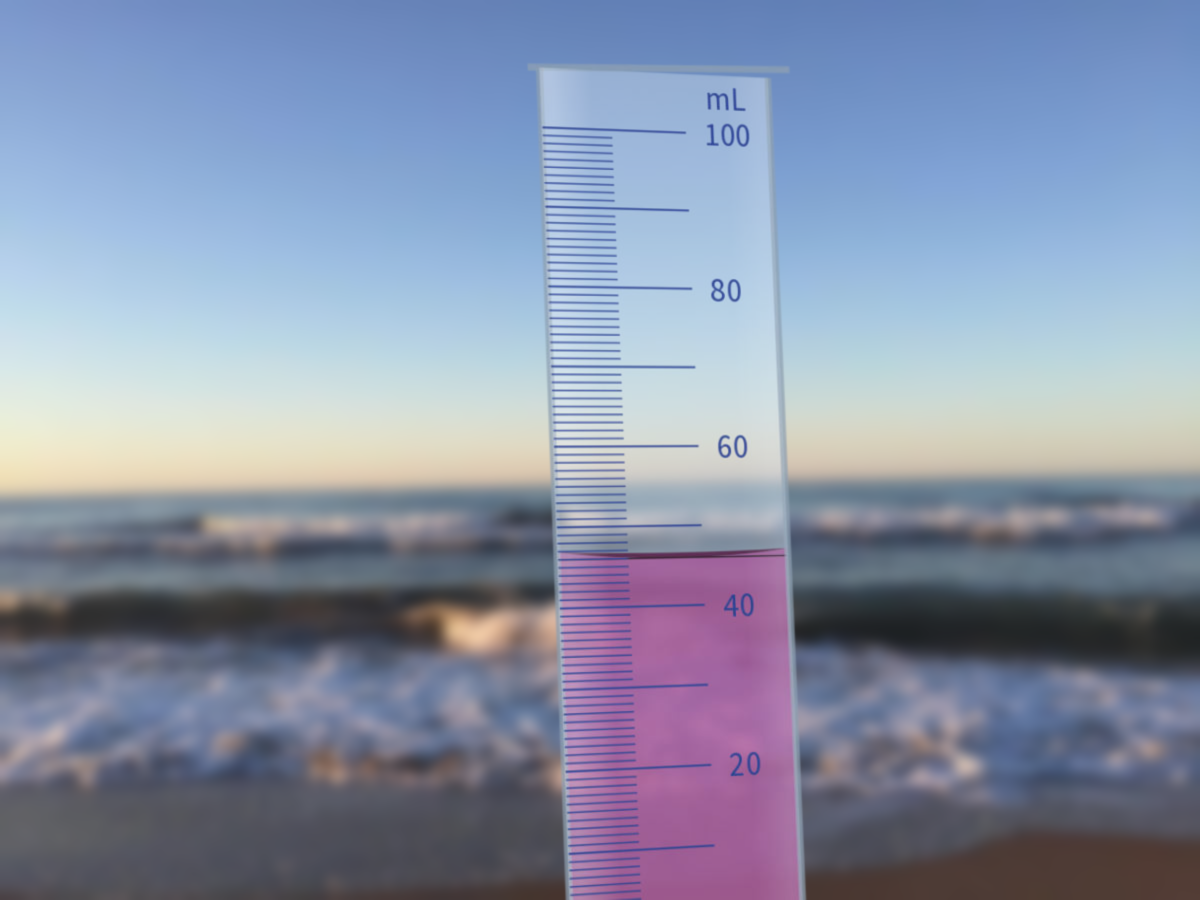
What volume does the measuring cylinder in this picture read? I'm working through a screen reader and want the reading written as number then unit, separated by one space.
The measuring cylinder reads 46 mL
